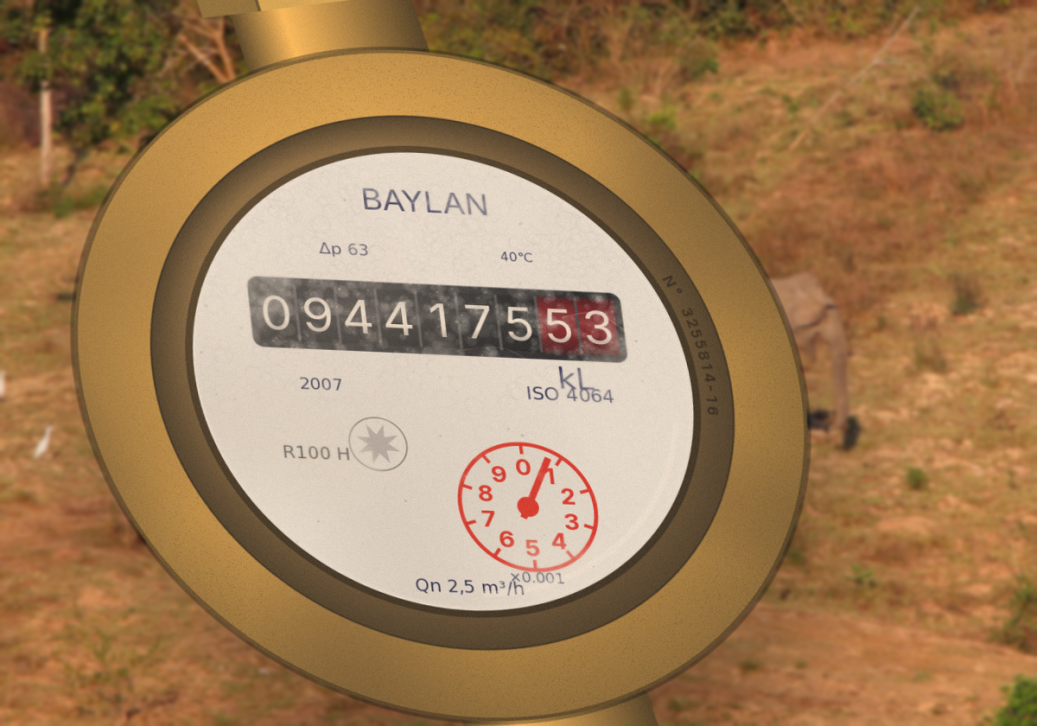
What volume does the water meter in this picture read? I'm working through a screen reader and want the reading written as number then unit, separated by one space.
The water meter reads 944175.530 kL
